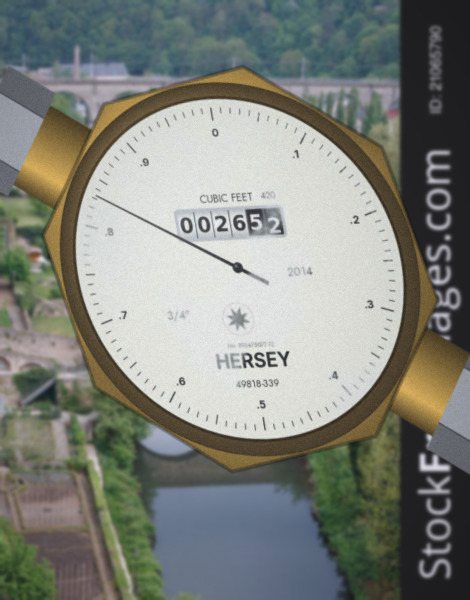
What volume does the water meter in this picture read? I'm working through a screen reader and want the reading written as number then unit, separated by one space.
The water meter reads 2651.83 ft³
